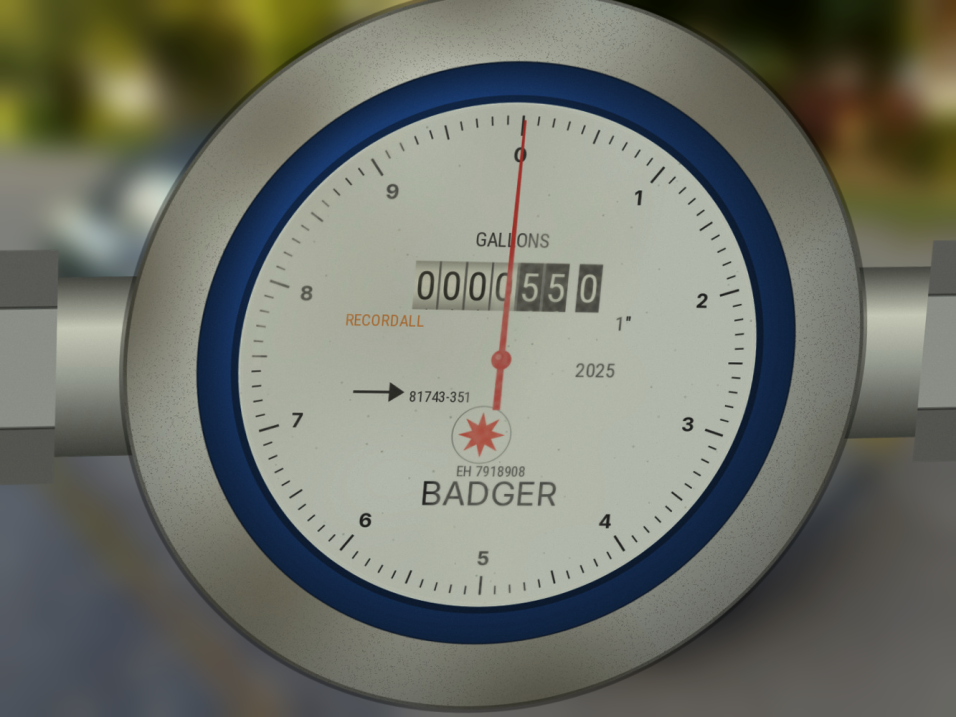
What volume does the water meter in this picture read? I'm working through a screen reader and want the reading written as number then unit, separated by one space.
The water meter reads 550.0 gal
